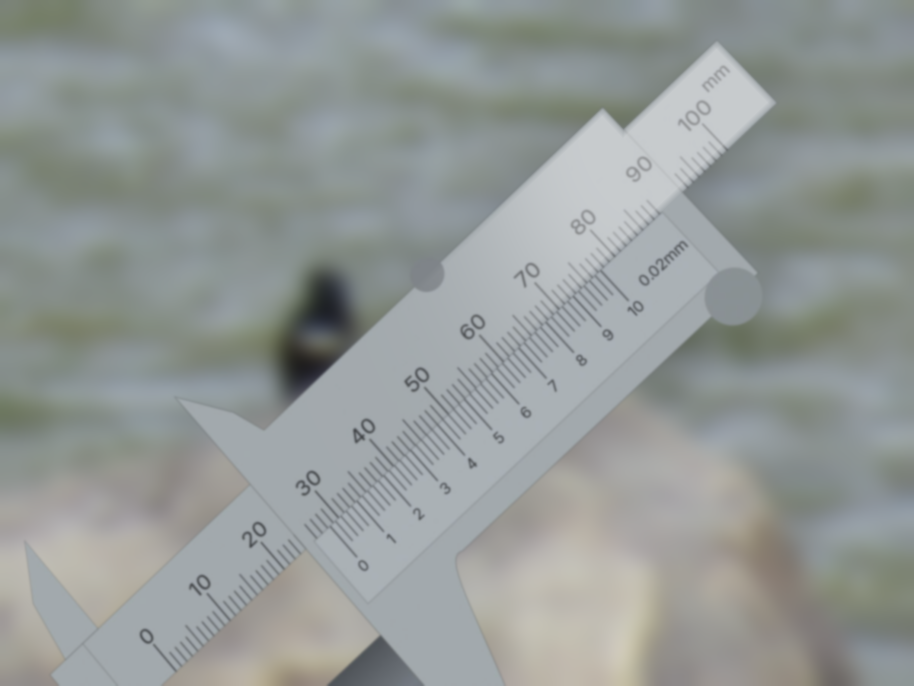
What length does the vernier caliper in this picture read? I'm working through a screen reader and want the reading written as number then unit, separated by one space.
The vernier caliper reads 28.4 mm
